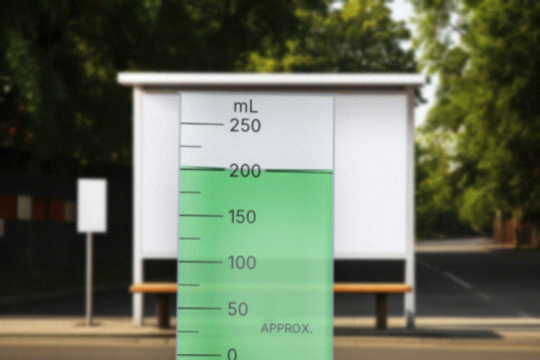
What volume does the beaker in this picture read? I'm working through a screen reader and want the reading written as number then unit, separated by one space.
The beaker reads 200 mL
